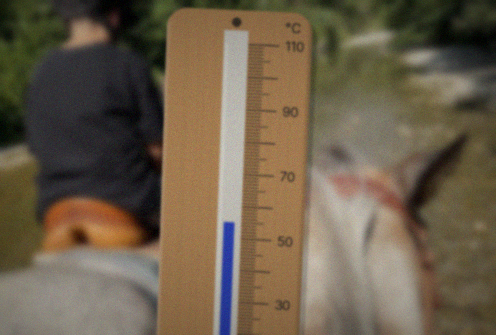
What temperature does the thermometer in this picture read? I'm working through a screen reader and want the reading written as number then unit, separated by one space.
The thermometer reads 55 °C
